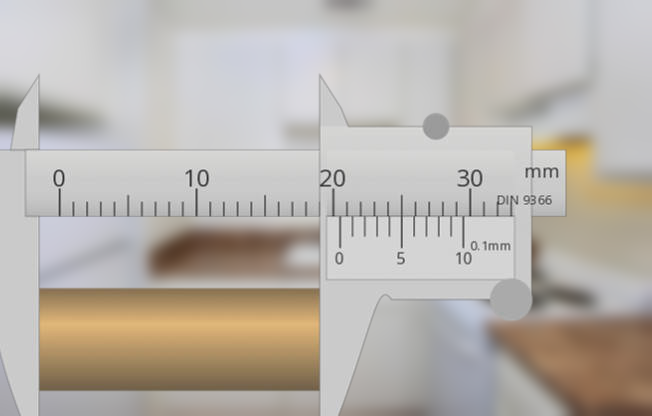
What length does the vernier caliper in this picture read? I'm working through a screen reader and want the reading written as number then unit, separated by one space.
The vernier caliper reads 20.5 mm
